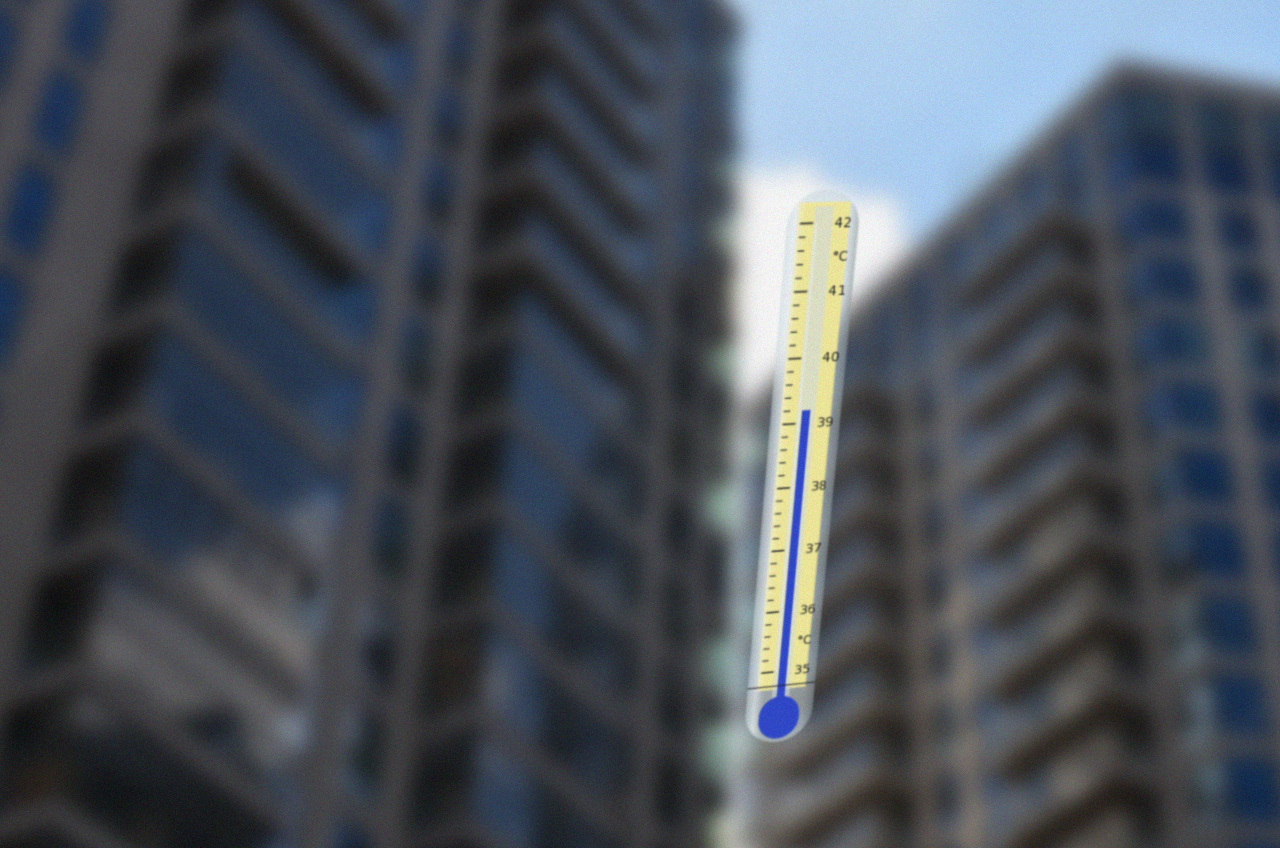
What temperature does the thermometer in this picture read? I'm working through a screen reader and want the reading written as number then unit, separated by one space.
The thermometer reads 39.2 °C
